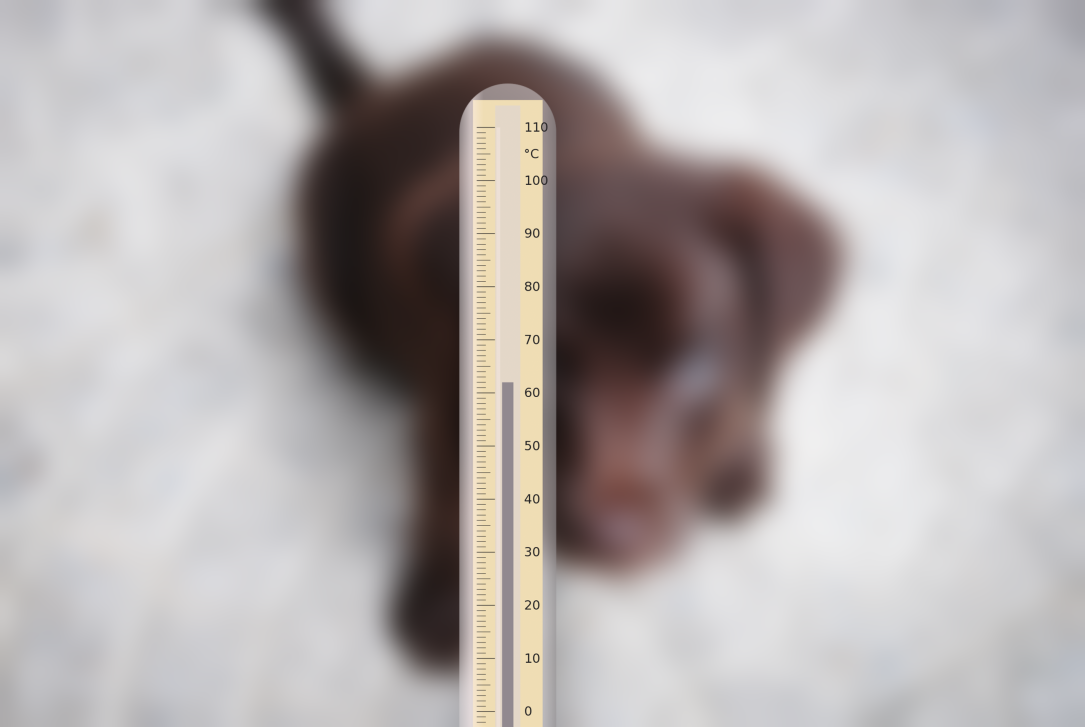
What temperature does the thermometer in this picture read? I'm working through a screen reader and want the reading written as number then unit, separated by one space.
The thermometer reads 62 °C
